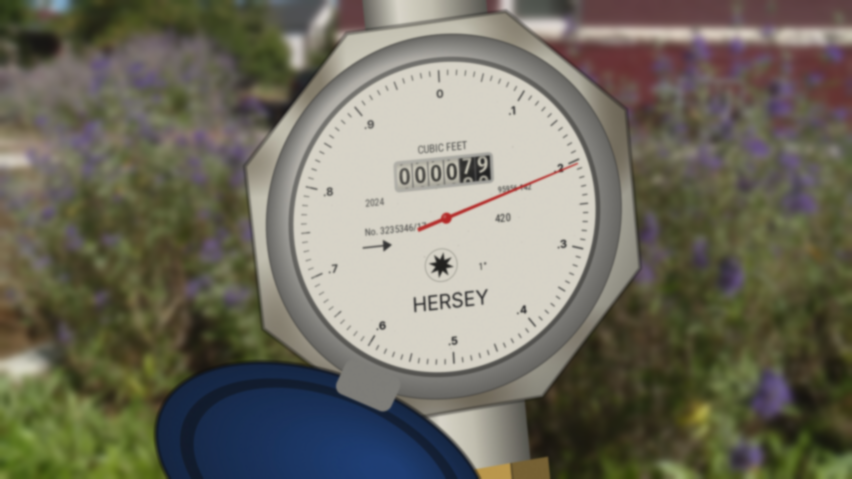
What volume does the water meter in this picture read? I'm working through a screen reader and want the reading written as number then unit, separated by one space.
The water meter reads 79.20 ft³
